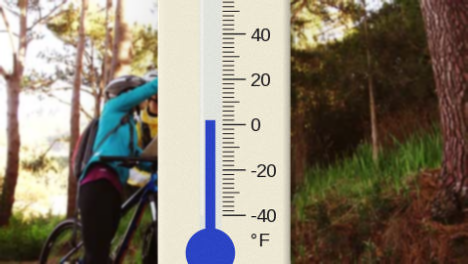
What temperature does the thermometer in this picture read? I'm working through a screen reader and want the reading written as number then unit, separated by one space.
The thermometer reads 2 °F
